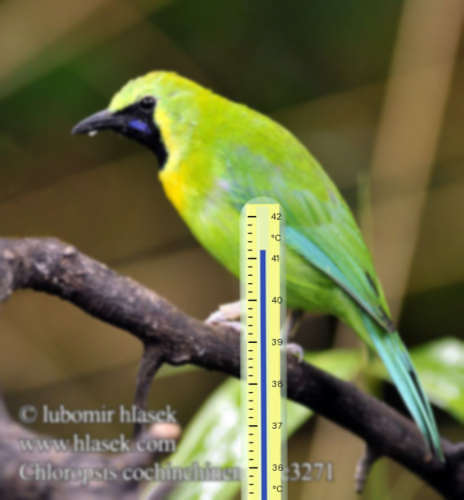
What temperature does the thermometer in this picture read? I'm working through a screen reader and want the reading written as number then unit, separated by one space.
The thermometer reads 41.2 °C
